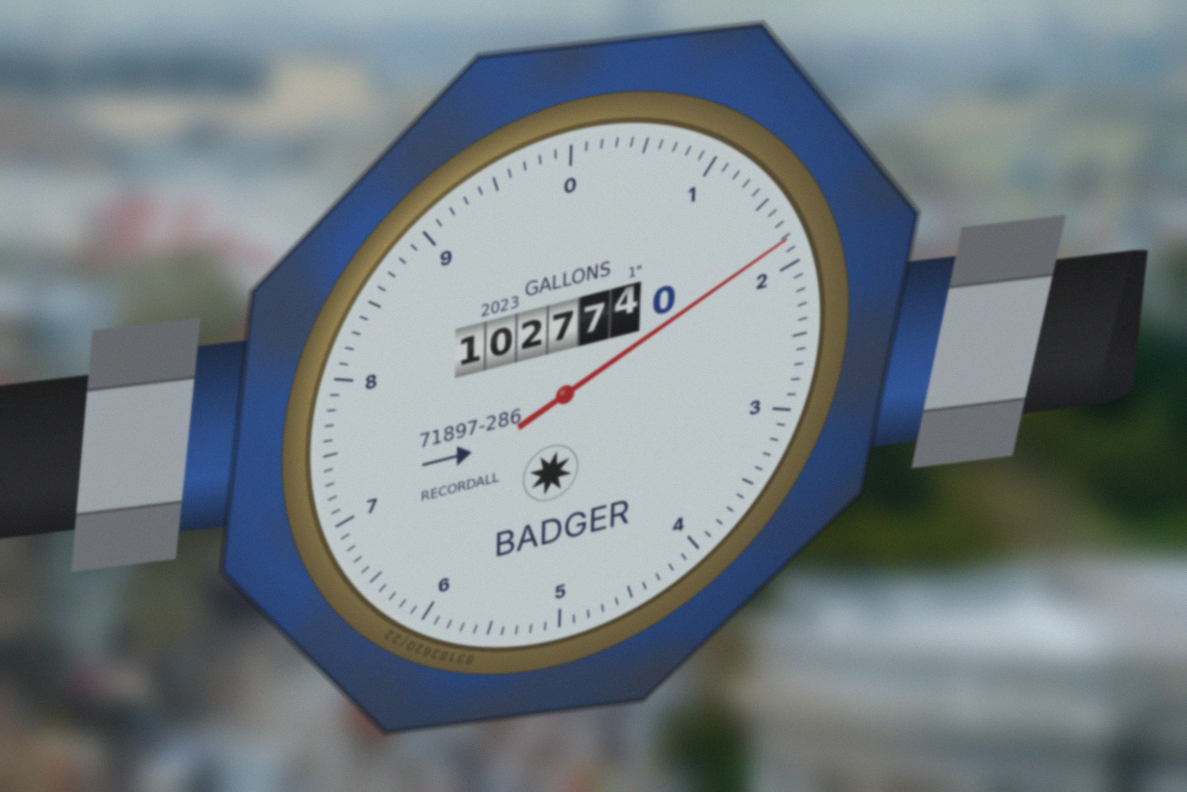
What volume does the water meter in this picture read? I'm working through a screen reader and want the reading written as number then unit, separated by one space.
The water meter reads 1027741.8 gal
